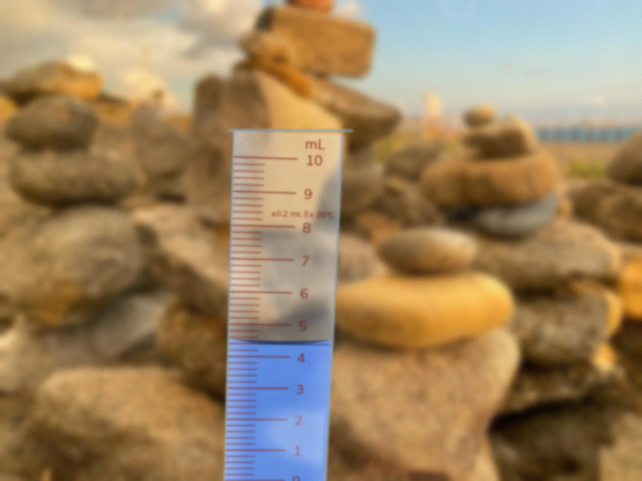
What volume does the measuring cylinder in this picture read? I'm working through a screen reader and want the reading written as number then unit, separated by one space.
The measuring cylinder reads 4.4 mL
